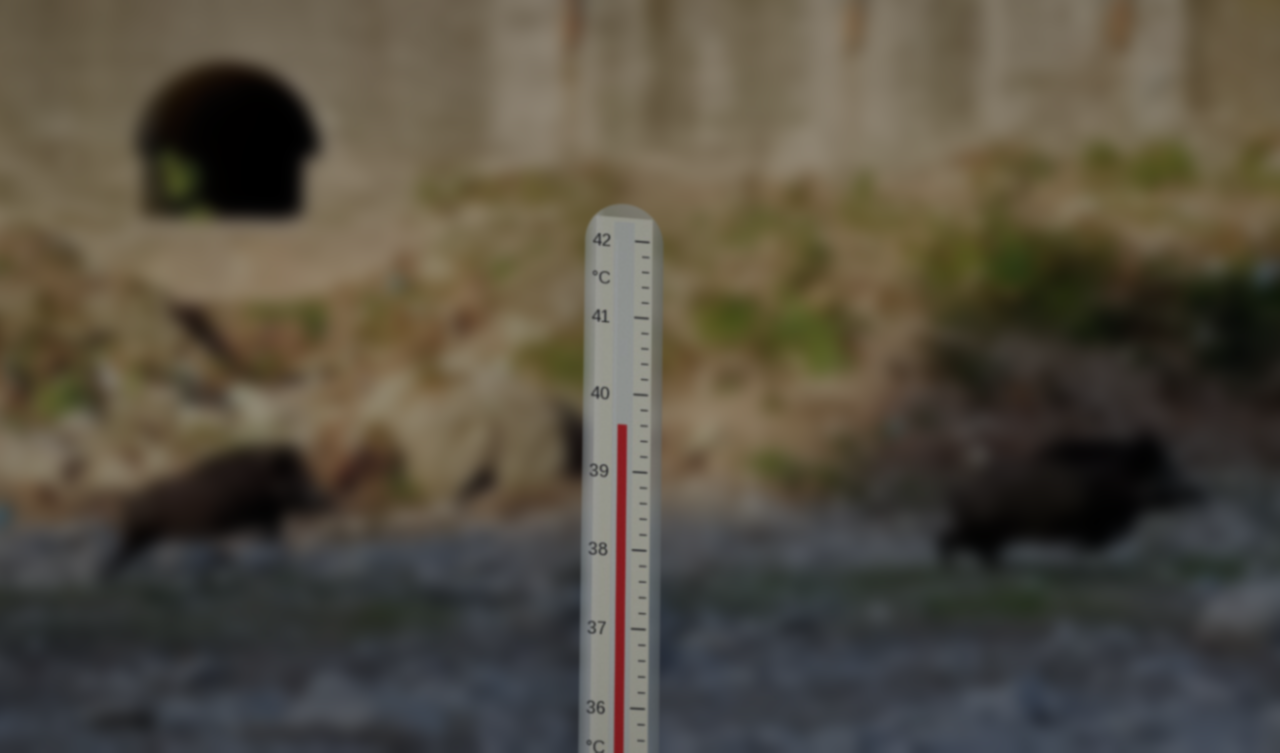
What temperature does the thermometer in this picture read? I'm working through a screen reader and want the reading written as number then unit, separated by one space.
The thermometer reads 39.6 °C
